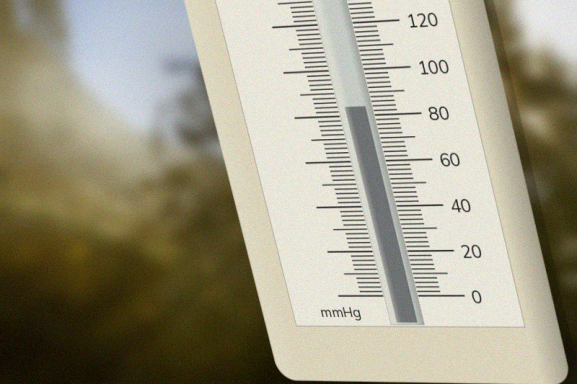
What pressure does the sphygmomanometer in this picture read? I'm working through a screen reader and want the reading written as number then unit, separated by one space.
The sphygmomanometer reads 84 mmHg
